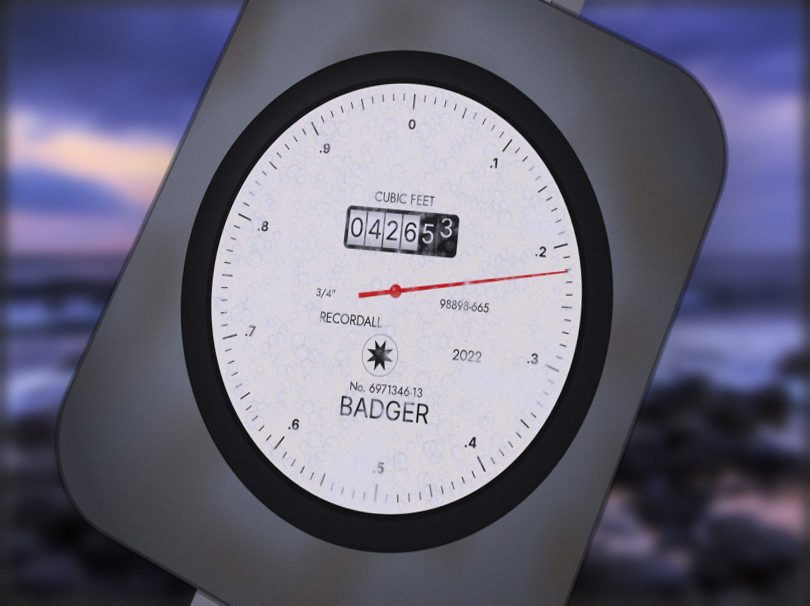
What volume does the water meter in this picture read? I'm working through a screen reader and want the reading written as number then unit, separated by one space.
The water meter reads 42653.22 ft³
